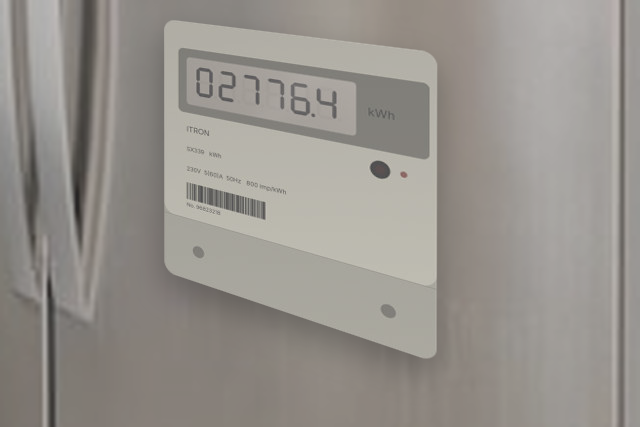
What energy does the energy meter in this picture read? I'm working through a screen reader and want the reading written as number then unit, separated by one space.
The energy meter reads 2776.4 kWh
